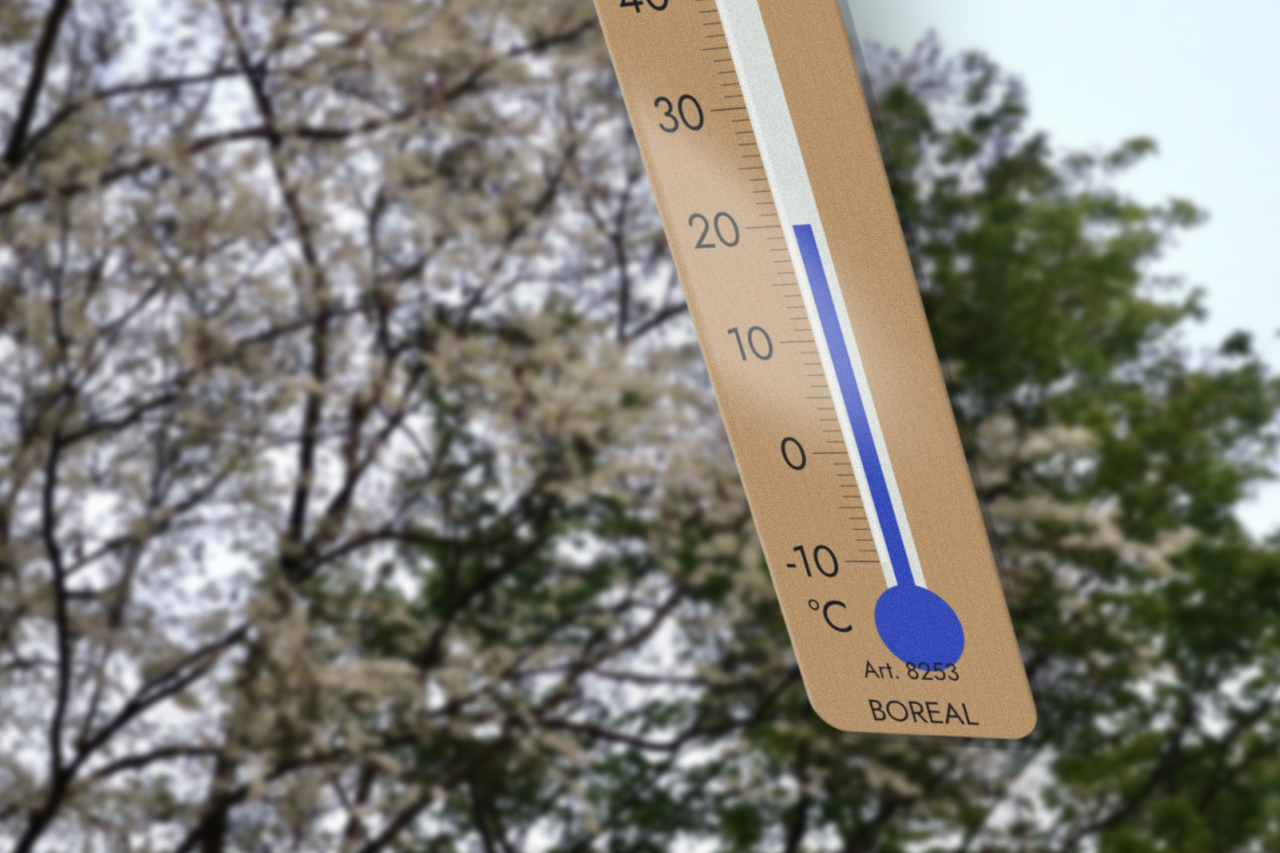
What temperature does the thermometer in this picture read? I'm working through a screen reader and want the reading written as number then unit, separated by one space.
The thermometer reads 20 °C
